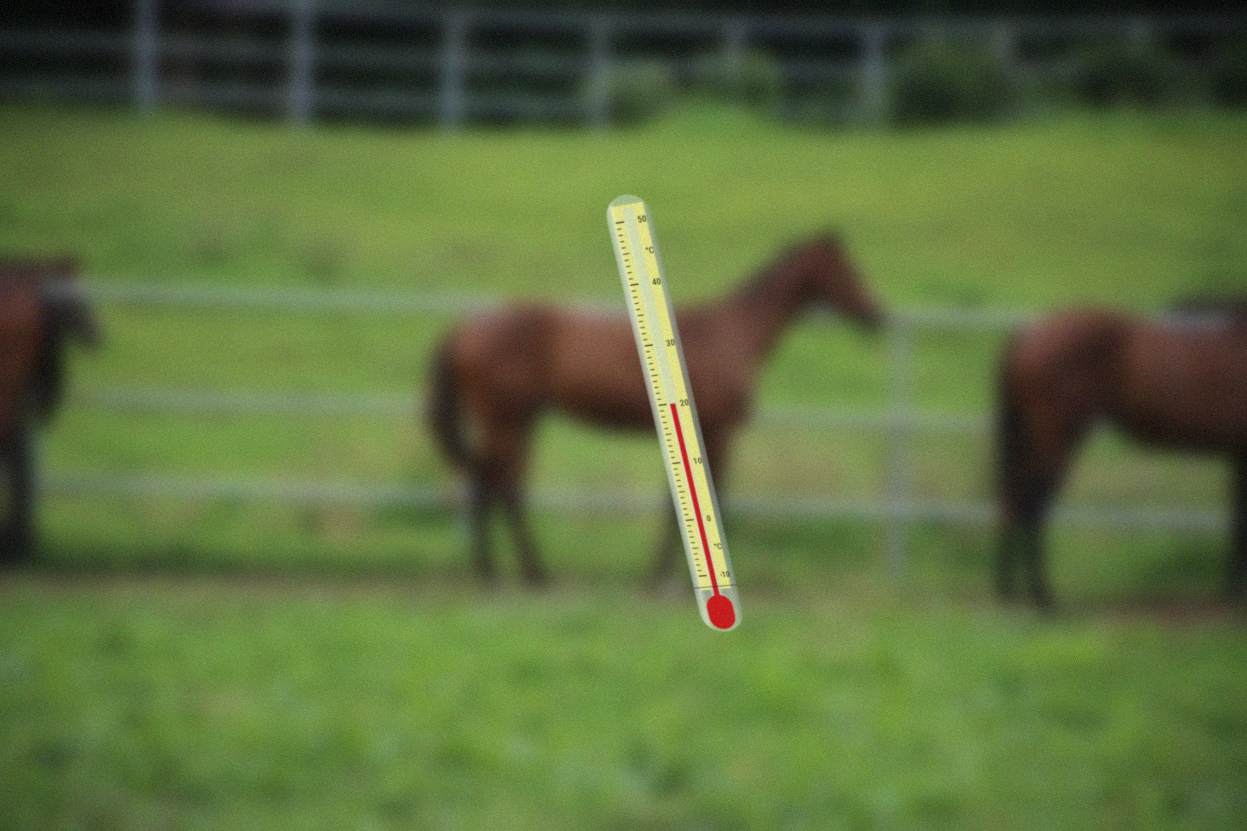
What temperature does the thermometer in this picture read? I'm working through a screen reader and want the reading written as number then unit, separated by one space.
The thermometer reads 20 °C
